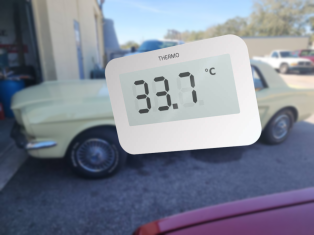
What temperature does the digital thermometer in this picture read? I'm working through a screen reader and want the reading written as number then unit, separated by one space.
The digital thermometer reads 33.7 °C
